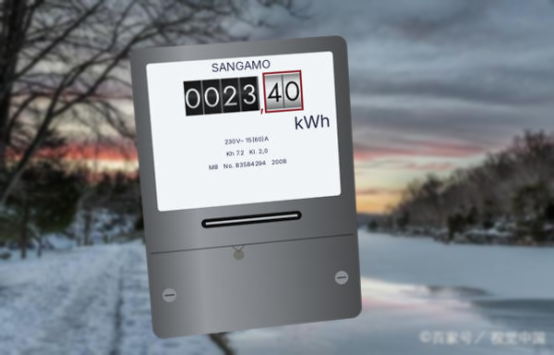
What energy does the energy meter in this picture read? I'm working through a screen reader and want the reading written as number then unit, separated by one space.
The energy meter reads 23.40 kWh
